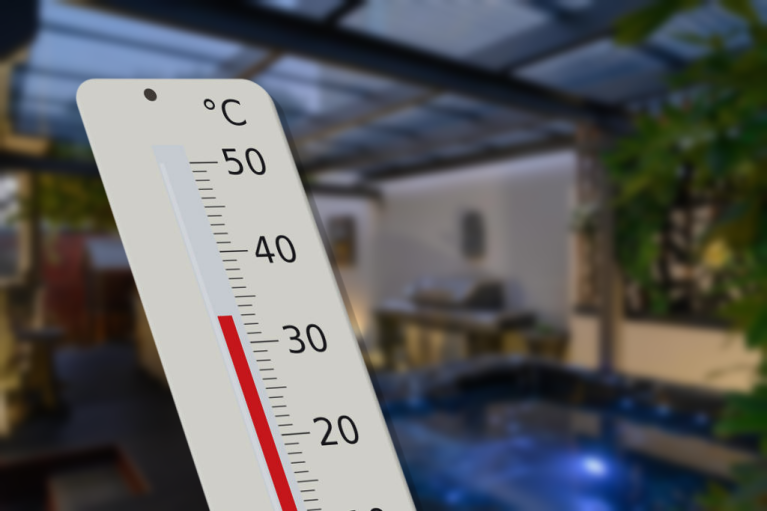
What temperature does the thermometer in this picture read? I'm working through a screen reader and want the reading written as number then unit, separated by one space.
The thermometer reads 33 °C
